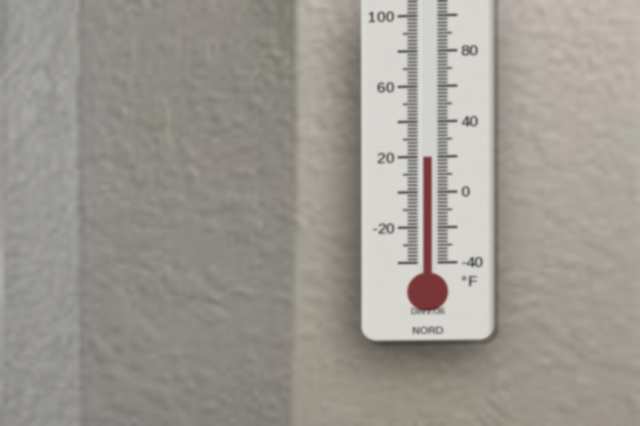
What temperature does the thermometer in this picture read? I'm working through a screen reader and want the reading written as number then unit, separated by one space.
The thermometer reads 20 °F
